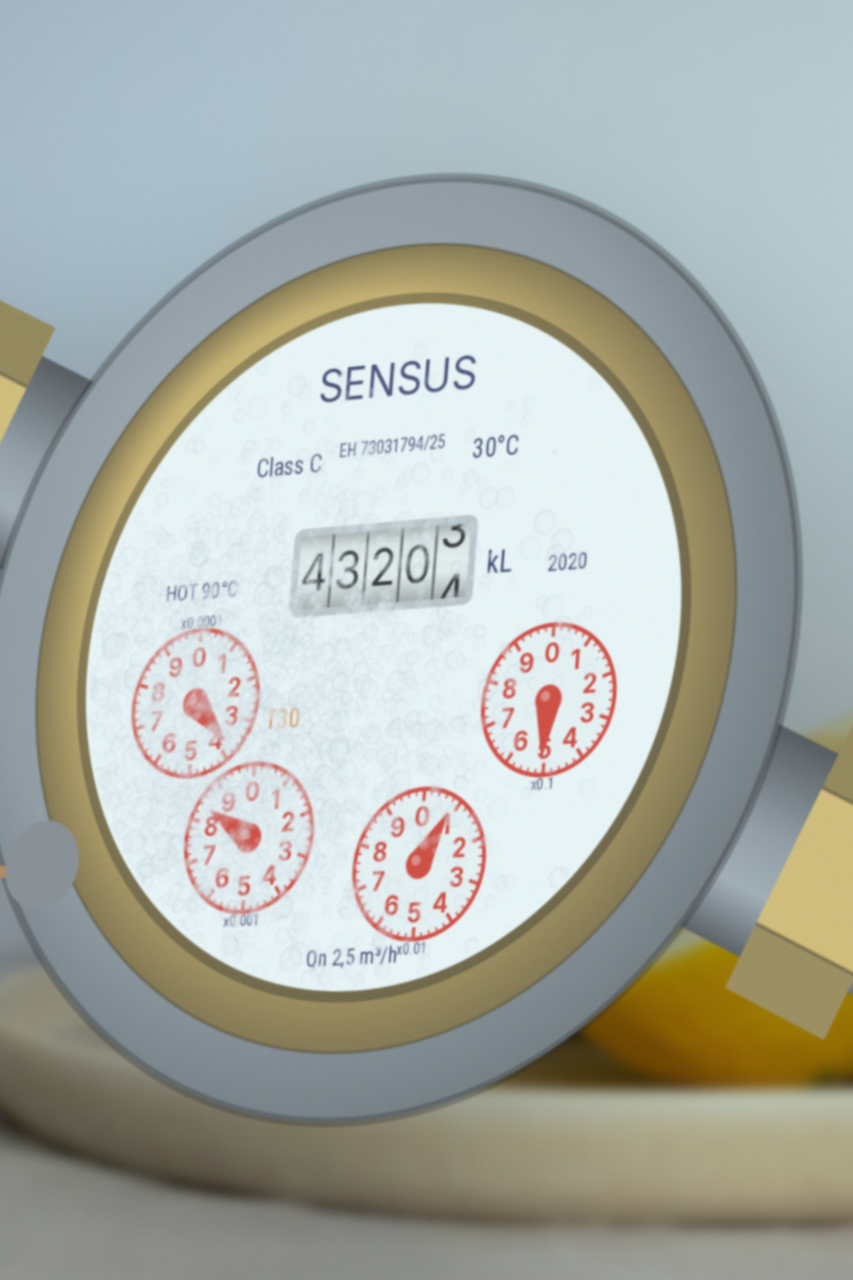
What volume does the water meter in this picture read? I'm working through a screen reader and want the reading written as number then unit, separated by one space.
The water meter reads 43203.5083 kL
